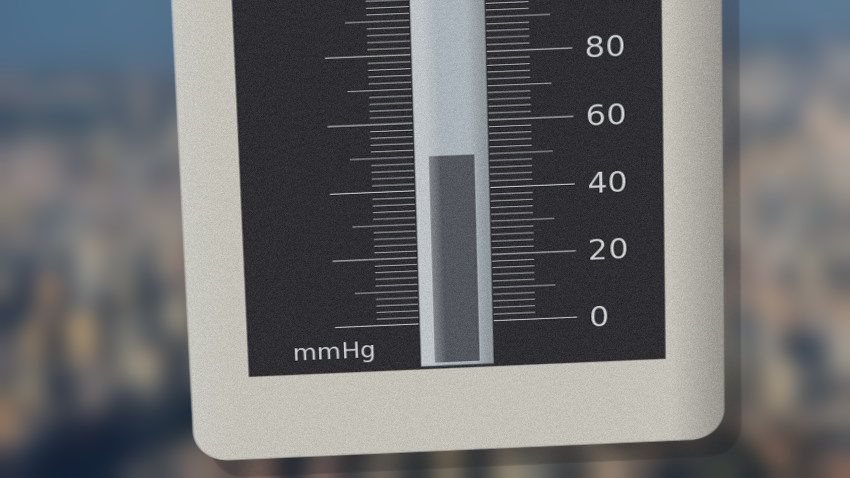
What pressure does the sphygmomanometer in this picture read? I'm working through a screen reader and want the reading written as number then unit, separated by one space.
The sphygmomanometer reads 50 mmHg
